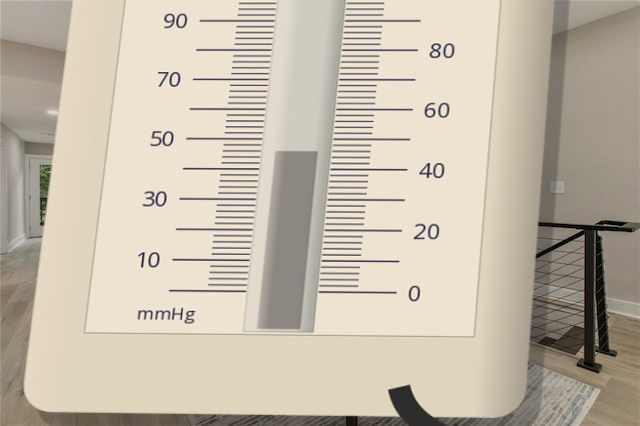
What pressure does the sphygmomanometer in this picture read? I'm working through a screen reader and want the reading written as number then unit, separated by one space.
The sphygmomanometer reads 46 mmHg
